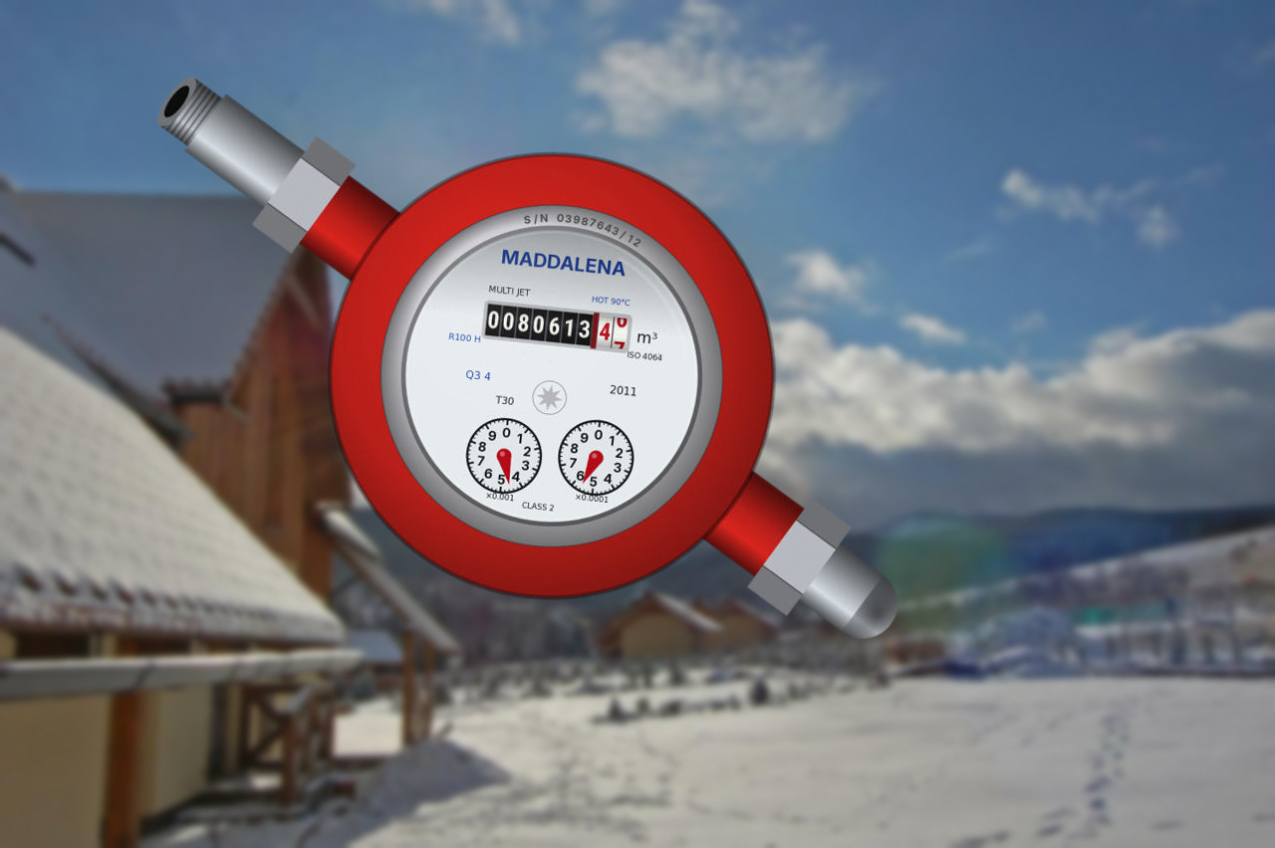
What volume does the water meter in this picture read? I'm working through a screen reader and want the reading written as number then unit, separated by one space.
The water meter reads 80613.4645 m³
